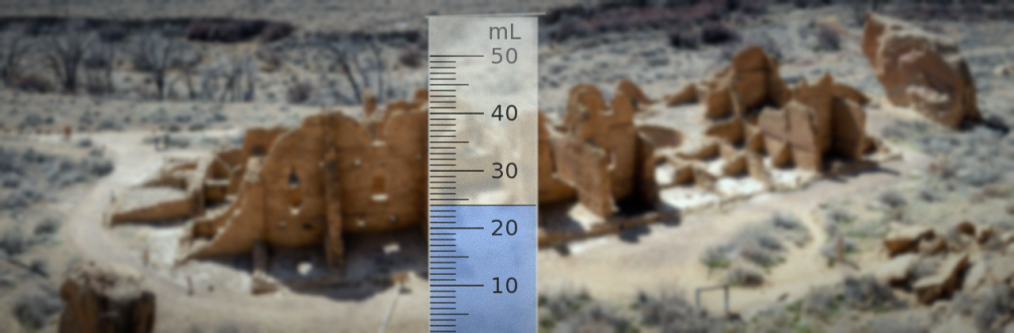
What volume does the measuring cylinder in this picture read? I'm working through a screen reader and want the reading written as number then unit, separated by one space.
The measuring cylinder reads 24 mL
